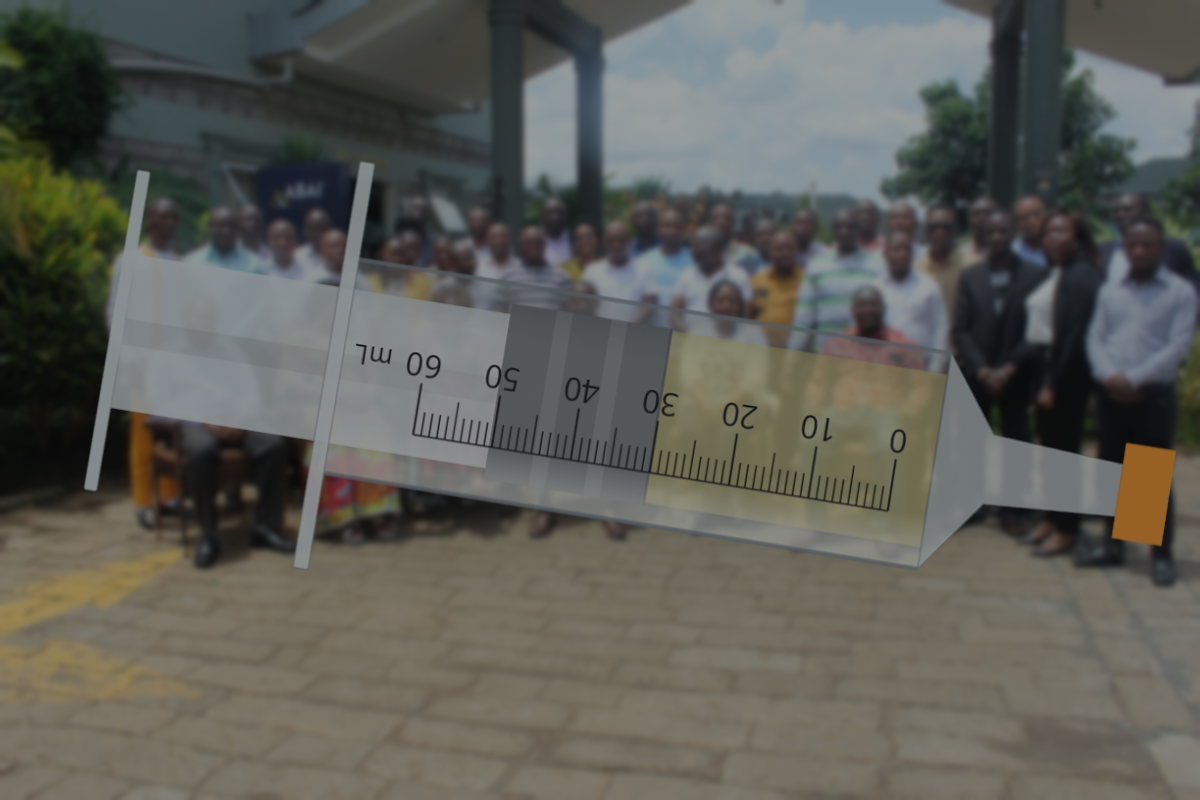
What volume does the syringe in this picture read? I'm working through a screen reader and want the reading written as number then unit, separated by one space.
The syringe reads 30 mL
